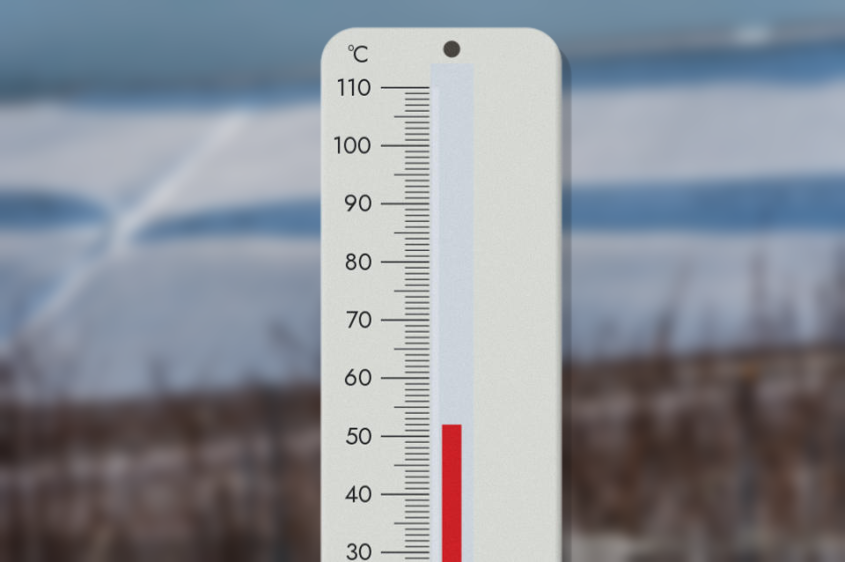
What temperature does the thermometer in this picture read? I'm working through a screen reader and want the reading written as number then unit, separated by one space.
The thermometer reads 52 °C
